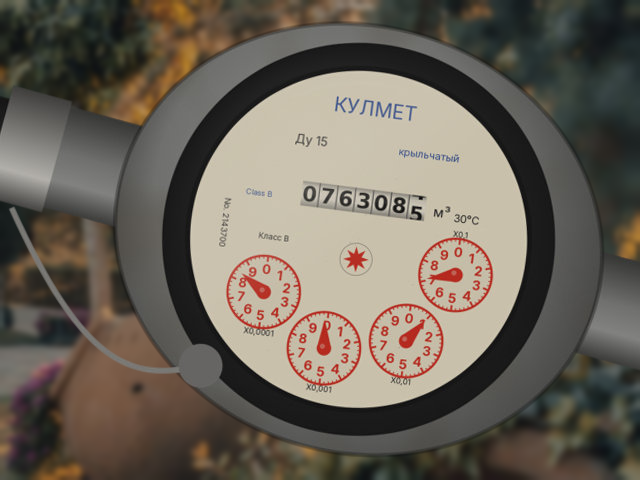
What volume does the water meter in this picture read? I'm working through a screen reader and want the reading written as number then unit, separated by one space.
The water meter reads 763084.7098 m³
